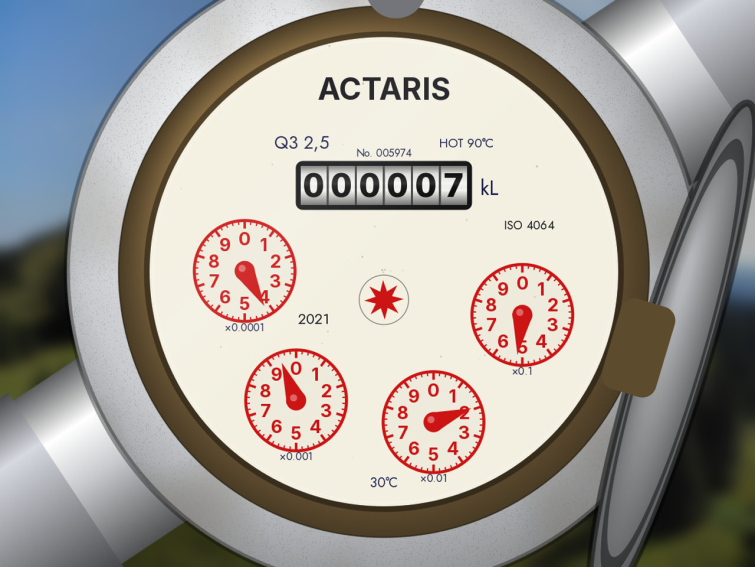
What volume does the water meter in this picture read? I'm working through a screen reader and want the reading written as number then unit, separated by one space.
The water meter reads 7.5194 kL
